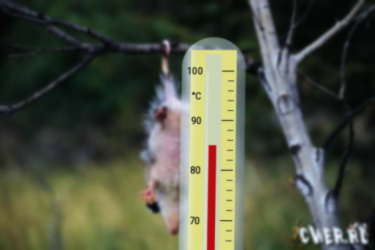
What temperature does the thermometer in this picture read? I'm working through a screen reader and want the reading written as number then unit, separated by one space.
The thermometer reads 85 °C
